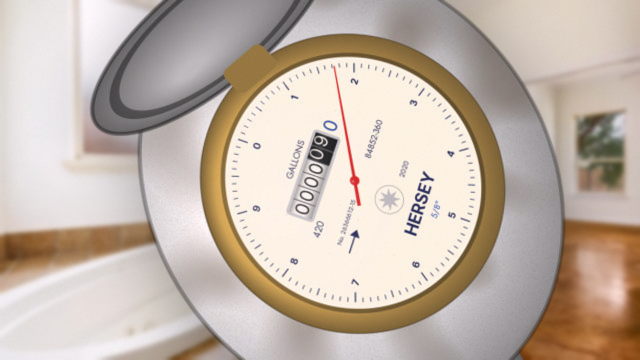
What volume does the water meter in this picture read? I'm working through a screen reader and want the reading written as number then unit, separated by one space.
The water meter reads 91.7 gal
